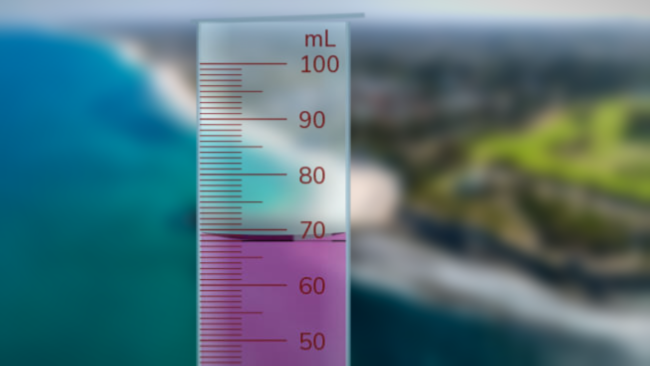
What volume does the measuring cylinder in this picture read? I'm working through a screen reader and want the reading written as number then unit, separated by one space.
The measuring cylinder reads 68 mL
